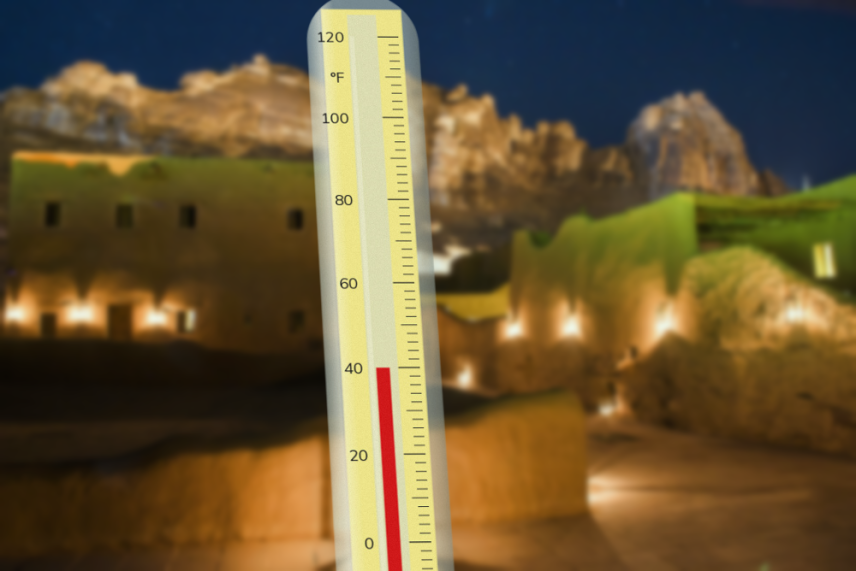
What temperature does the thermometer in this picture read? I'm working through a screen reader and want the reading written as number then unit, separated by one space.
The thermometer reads 40 °F
